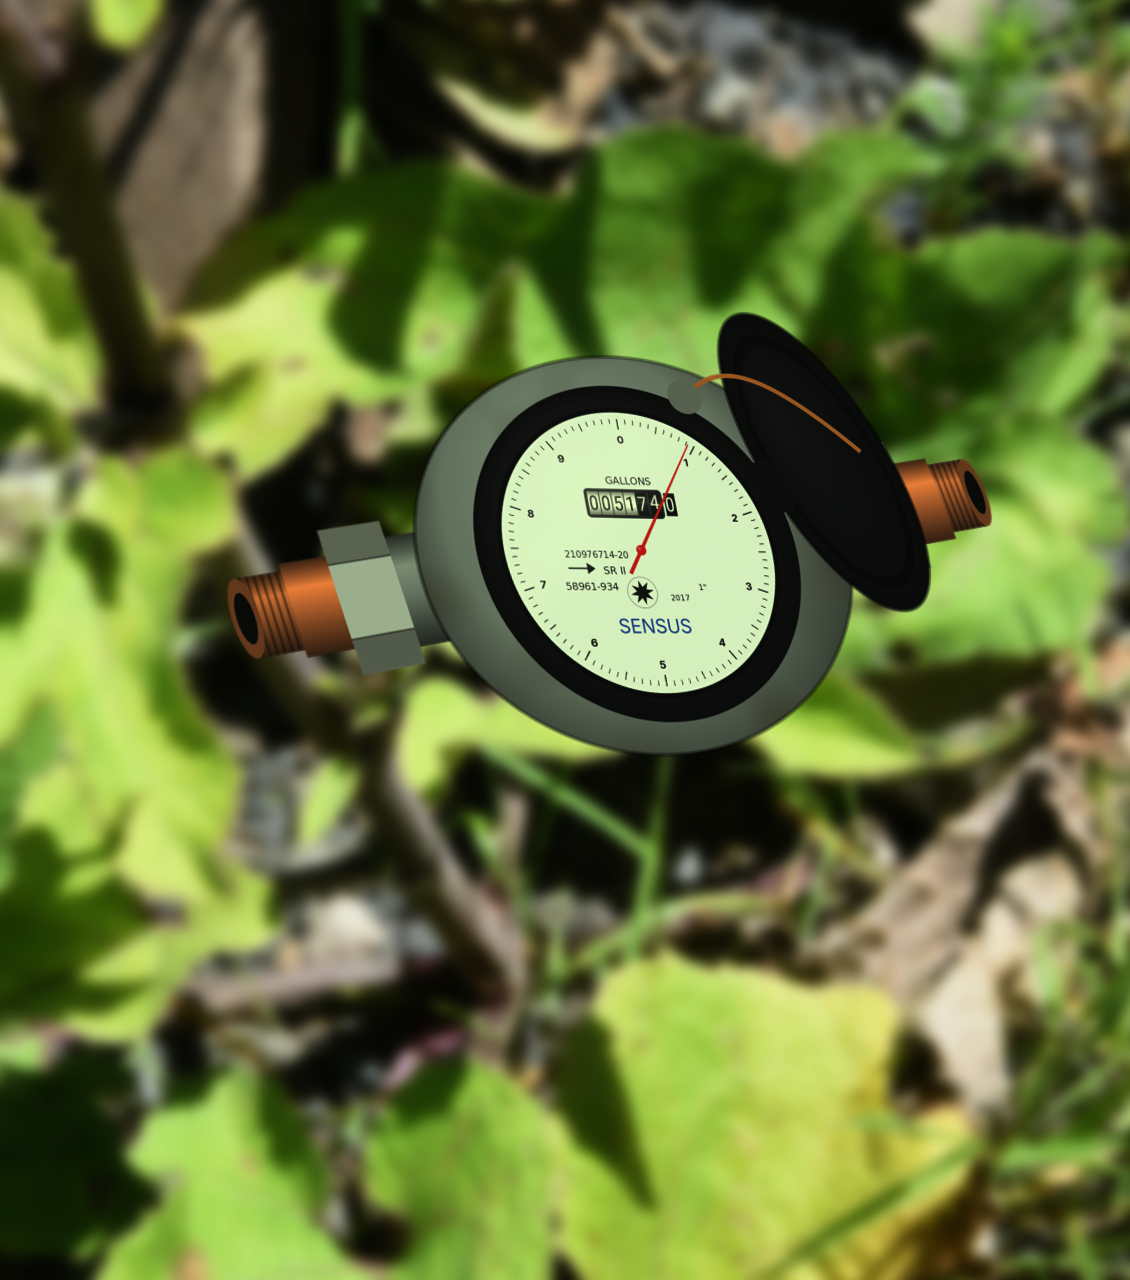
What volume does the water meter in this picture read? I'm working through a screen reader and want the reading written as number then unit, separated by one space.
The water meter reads 51740.9 gal
